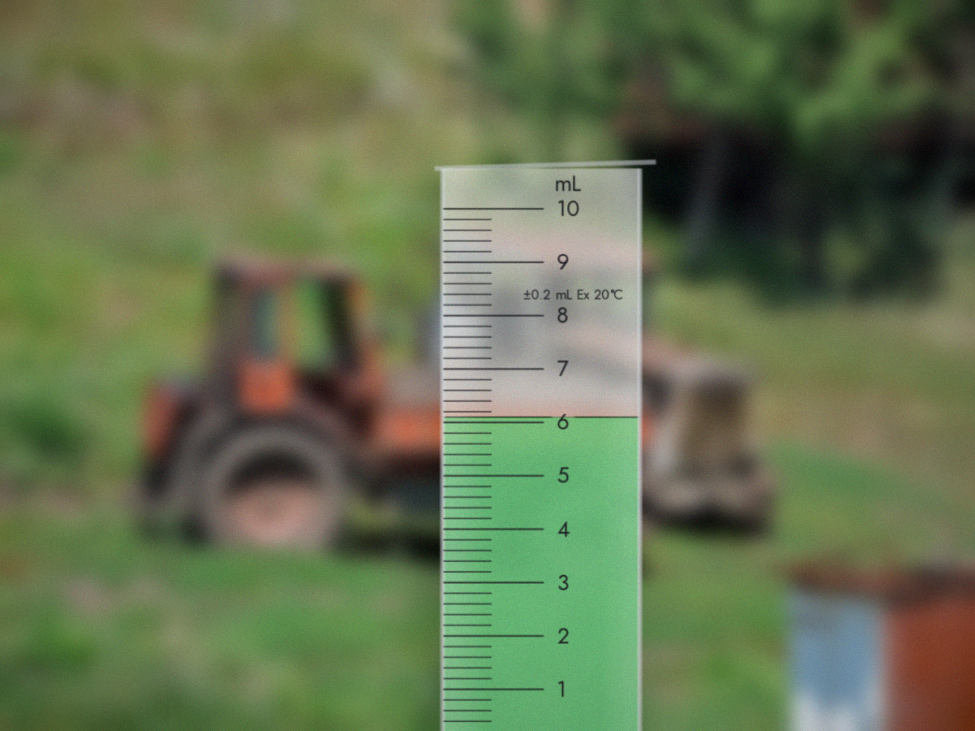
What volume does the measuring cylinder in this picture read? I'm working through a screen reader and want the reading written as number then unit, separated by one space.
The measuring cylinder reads 6.1 mL
